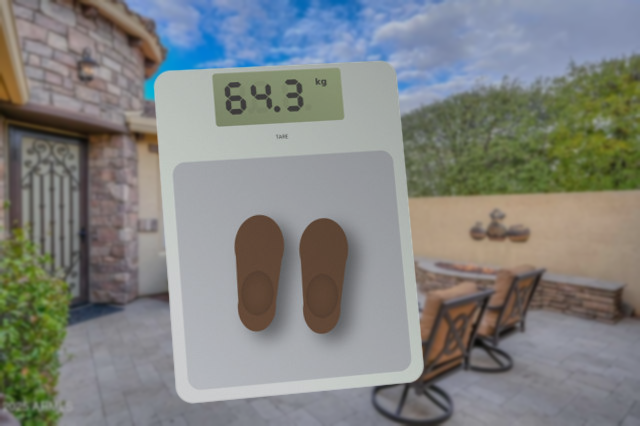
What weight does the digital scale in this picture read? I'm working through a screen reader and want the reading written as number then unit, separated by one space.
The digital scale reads 64.3 kg
